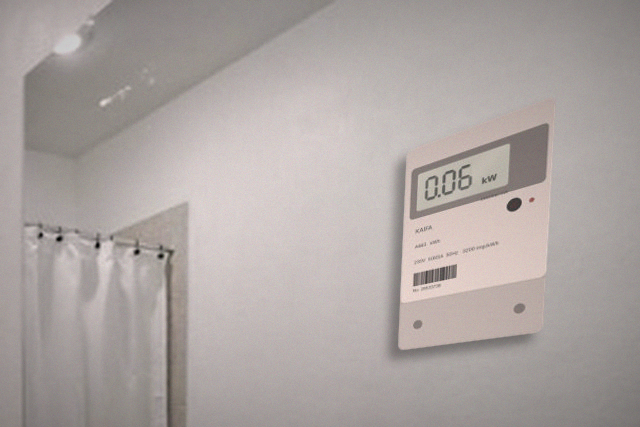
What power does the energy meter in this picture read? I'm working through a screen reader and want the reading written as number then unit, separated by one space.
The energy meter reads 0.06 kW
